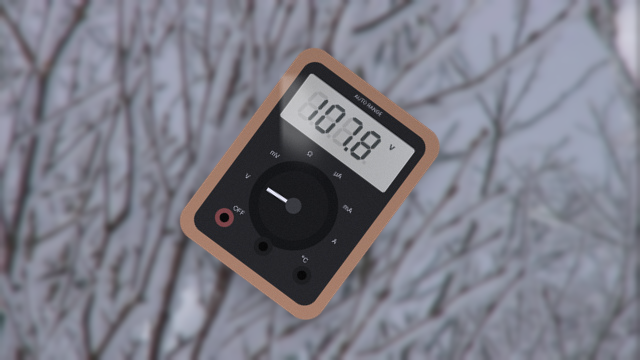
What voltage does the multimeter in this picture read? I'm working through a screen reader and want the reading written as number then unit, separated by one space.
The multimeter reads 107.8 V
